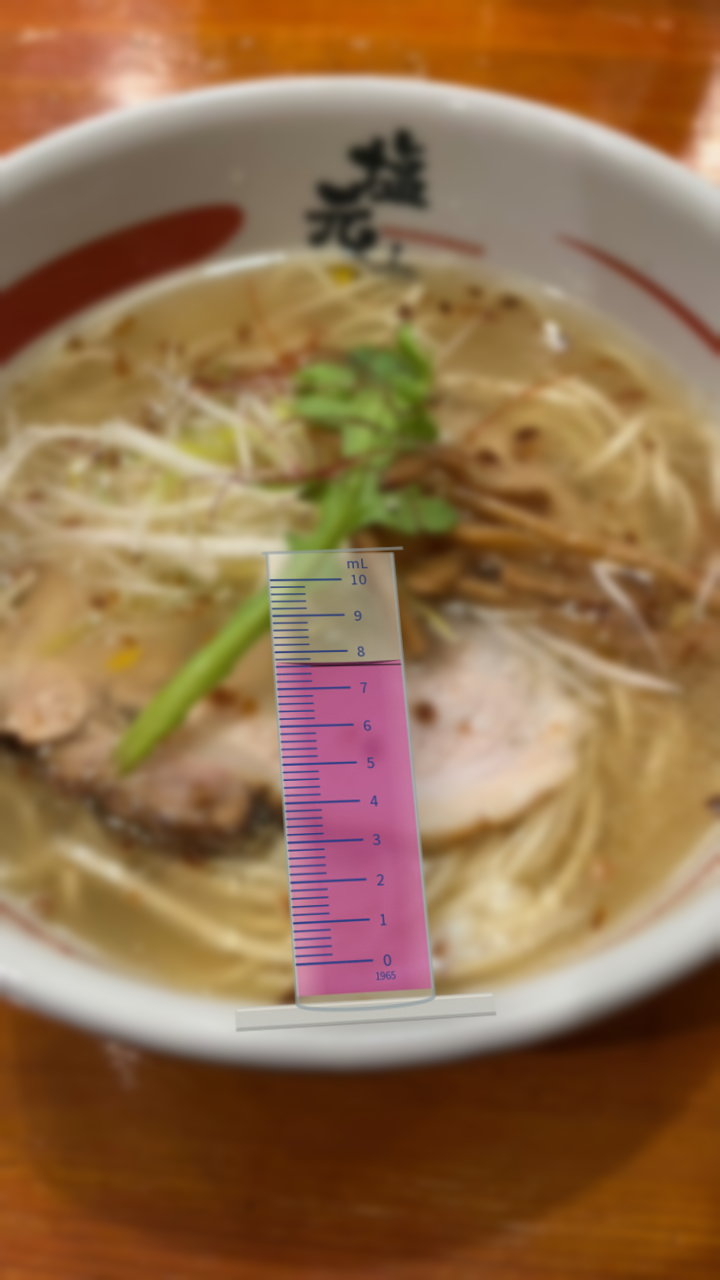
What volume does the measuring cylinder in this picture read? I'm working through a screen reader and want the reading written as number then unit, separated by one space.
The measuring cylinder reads 7.6 mL
